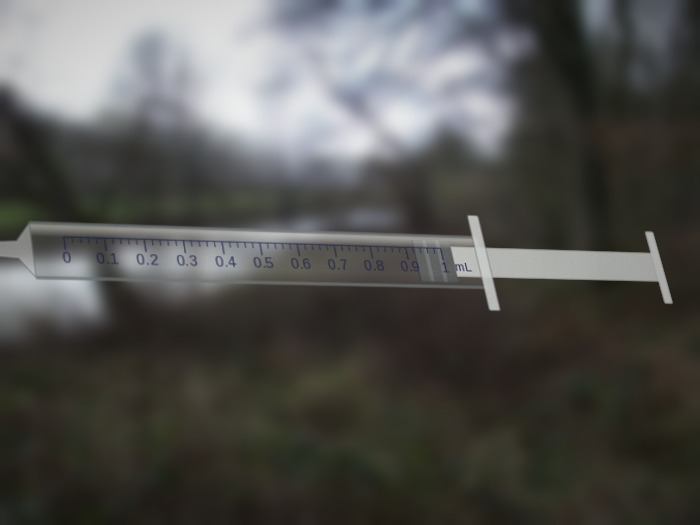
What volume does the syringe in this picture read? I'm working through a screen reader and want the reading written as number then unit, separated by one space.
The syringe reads 0.92 mL
